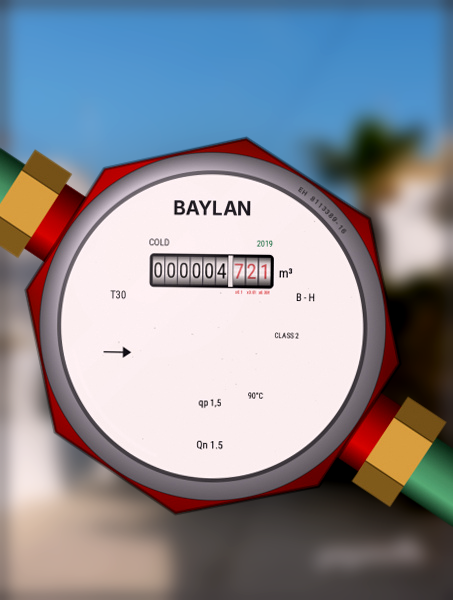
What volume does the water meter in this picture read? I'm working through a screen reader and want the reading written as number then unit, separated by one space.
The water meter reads 4.721 m³
